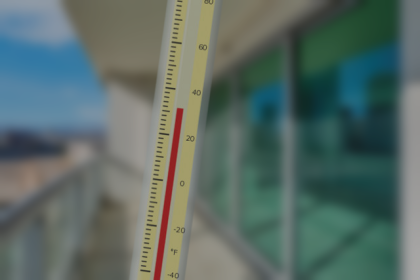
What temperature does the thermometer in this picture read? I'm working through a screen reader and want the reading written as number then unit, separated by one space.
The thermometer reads 32 °F
